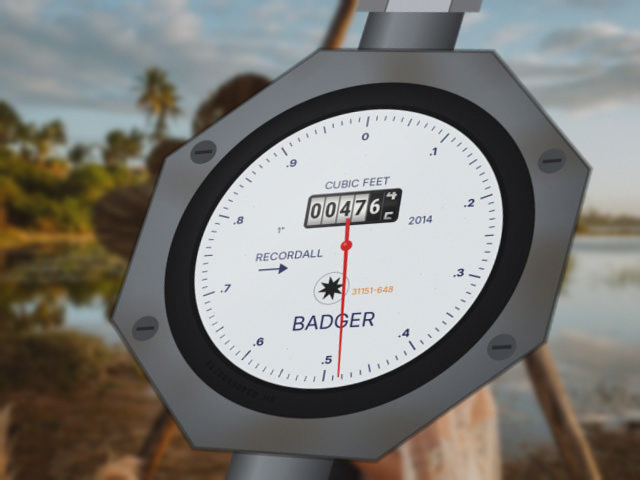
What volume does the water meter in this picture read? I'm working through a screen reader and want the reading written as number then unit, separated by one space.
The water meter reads 4764.48 ft³
